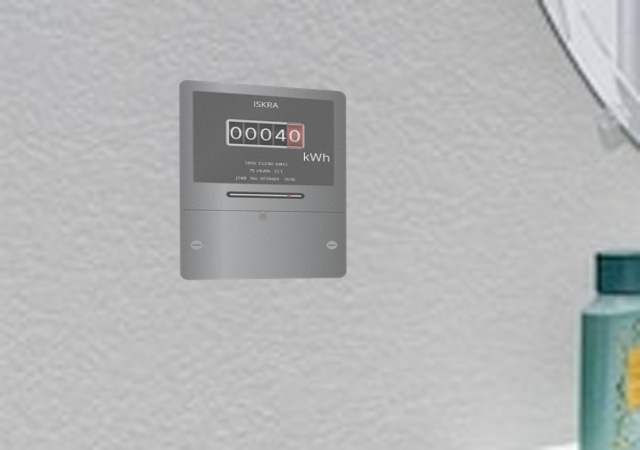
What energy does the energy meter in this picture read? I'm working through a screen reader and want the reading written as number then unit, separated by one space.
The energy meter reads 4.0 kWh
